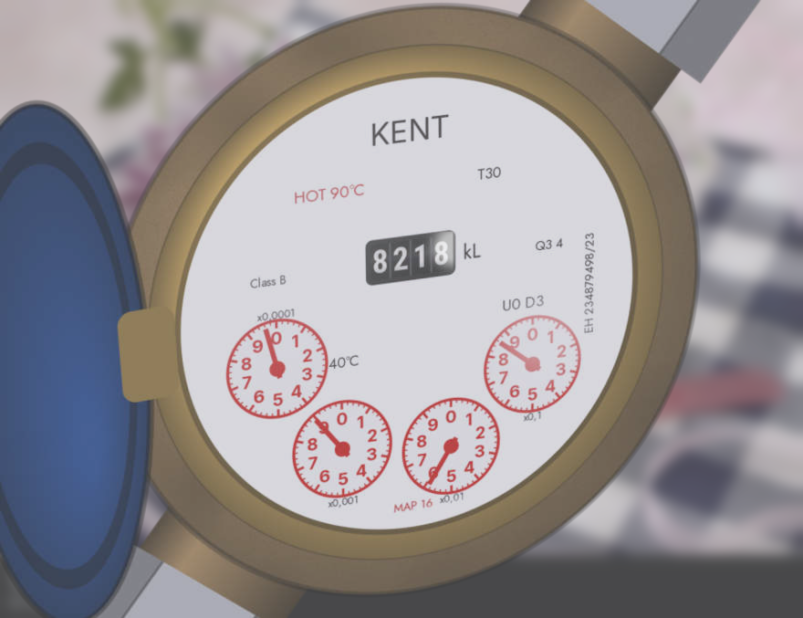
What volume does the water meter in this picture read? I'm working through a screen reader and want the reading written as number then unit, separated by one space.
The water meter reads 8218.8589 kL
